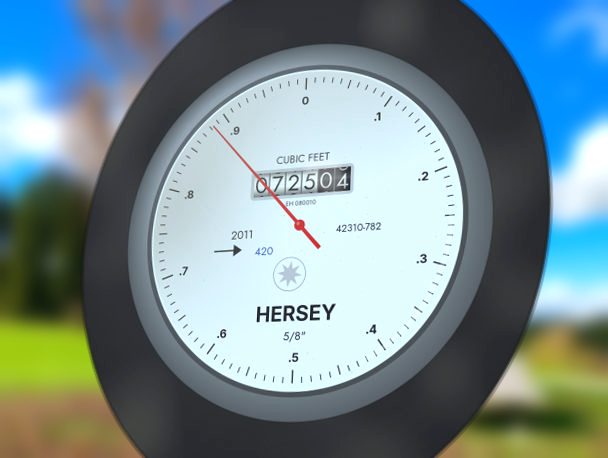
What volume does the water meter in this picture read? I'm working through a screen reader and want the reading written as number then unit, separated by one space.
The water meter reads 72503.88 ft³
